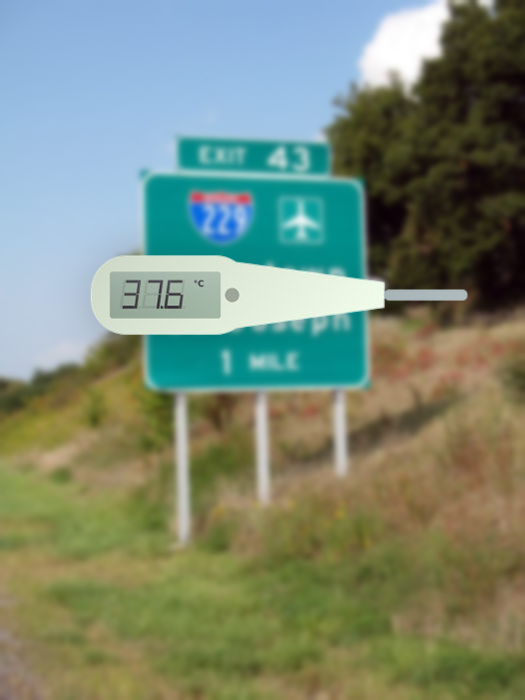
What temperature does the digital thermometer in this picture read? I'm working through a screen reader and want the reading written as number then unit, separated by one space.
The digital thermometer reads 37.6 °C
